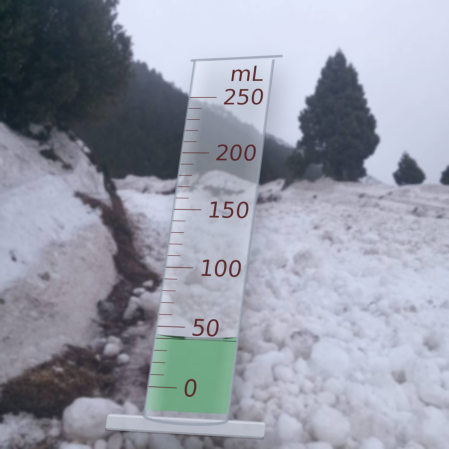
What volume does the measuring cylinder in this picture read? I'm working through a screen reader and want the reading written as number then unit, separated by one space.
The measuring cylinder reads 40 mL
